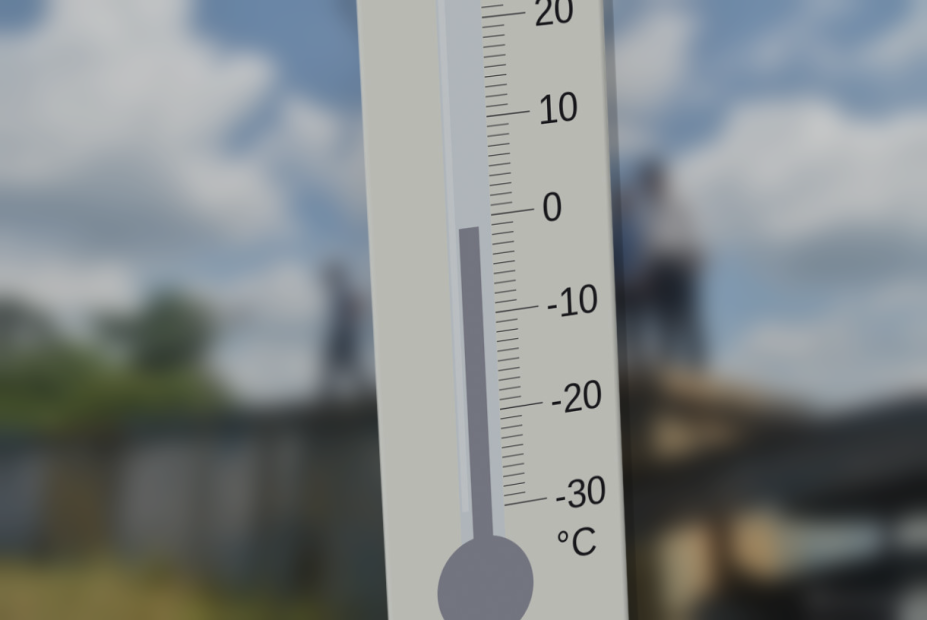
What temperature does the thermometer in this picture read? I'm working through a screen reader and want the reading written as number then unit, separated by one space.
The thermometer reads -1 °C
